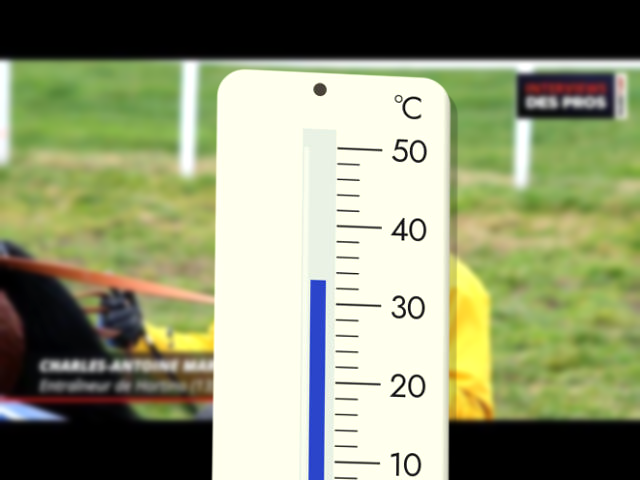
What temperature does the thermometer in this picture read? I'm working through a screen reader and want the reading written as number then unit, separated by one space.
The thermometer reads 33 °C
